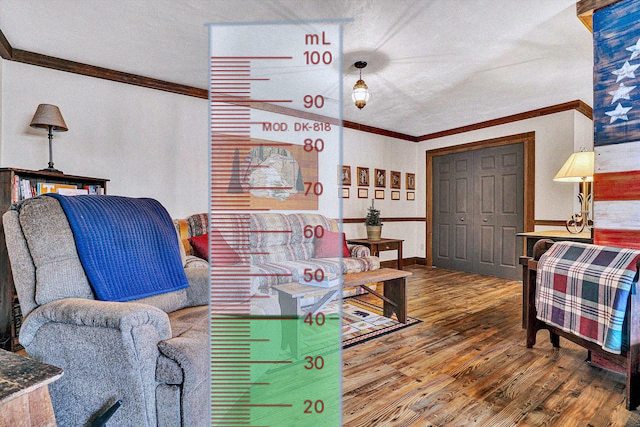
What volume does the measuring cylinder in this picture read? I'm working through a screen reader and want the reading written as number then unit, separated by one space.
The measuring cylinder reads 40 mL
